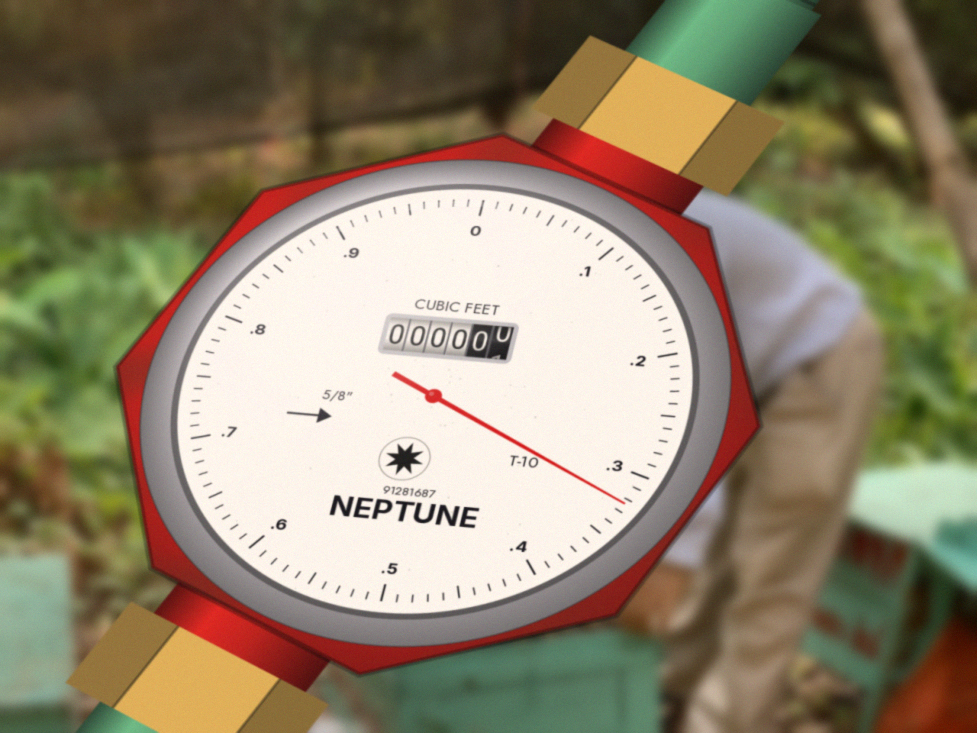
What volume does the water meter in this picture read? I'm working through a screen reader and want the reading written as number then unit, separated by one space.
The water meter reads 0.32 ft³
